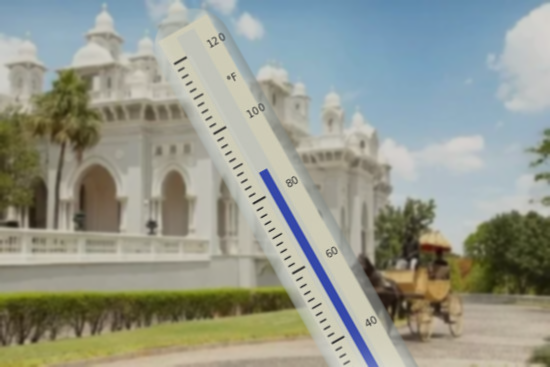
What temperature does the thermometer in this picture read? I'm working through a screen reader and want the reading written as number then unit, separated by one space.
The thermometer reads 86 °F
